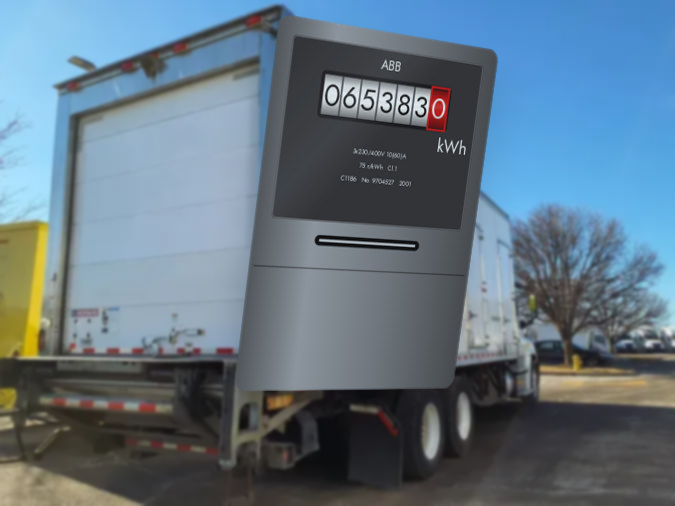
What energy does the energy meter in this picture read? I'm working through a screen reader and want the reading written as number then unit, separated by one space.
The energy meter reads 65383.0 kWh
